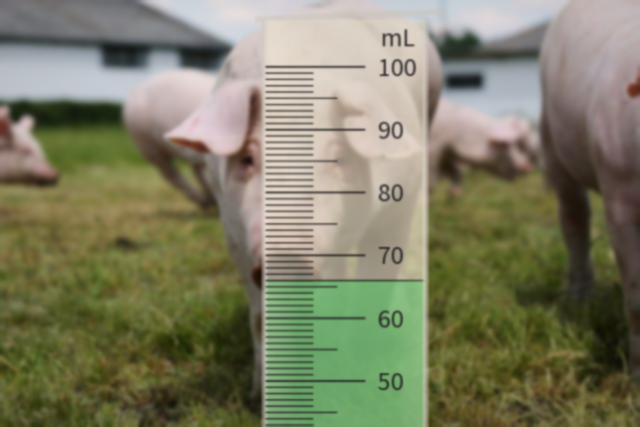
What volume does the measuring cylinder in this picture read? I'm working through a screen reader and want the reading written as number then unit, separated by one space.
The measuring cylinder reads 66 mL
